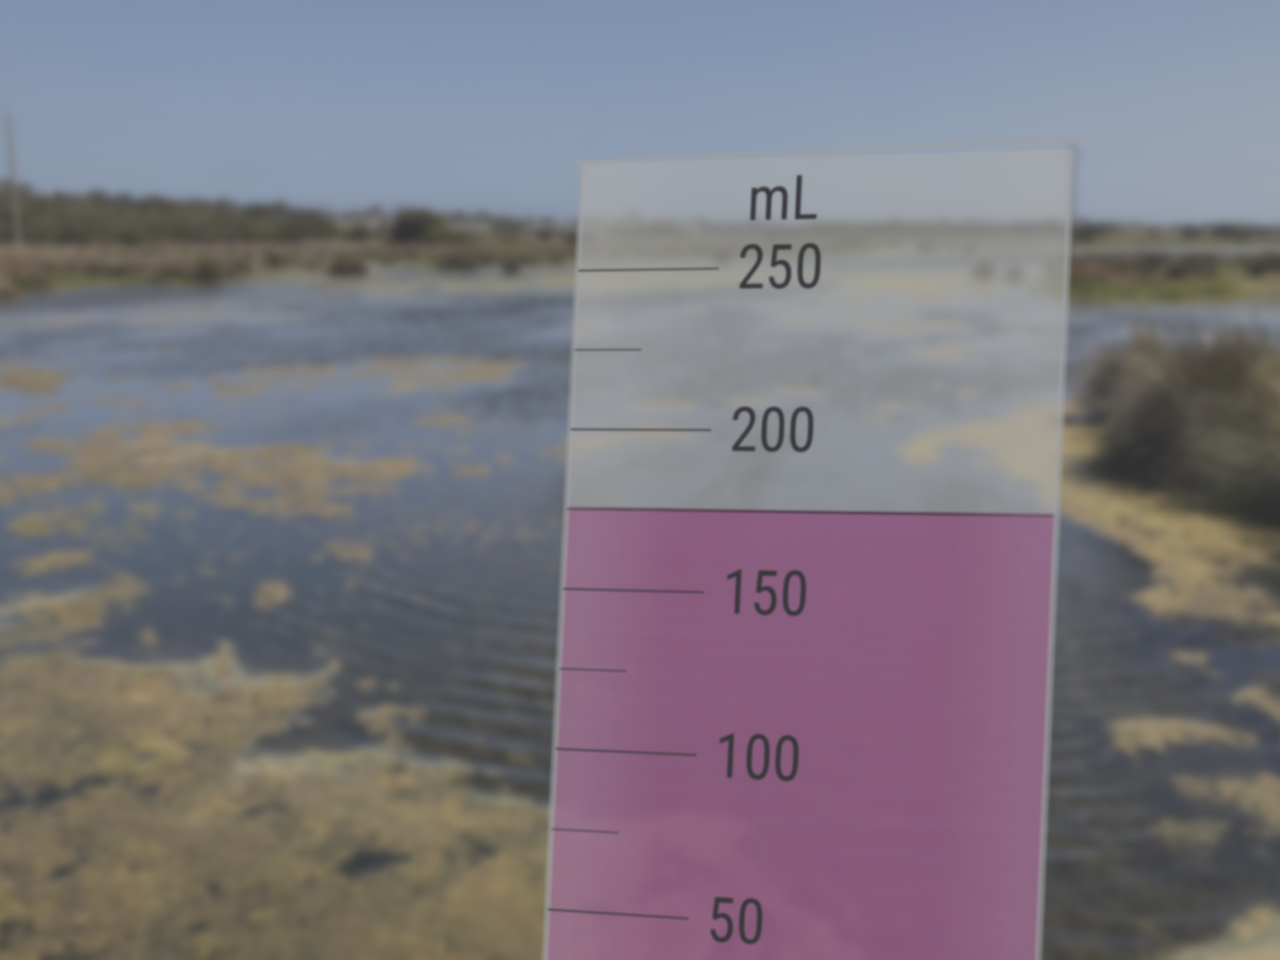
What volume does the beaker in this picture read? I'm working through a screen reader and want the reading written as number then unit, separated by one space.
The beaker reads 175 mL
